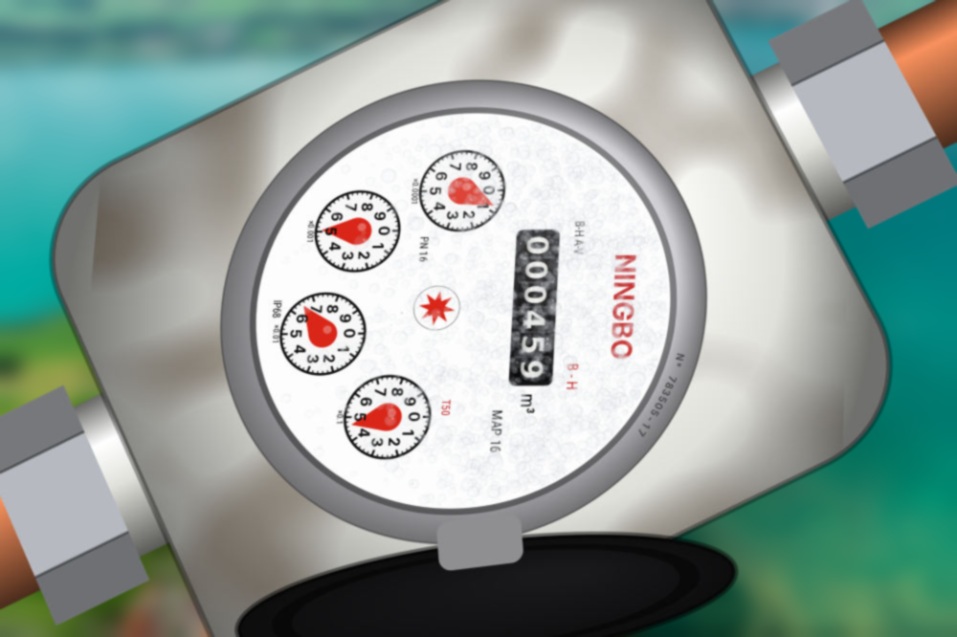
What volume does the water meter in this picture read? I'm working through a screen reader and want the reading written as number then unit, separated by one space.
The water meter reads 459.4650 m³
